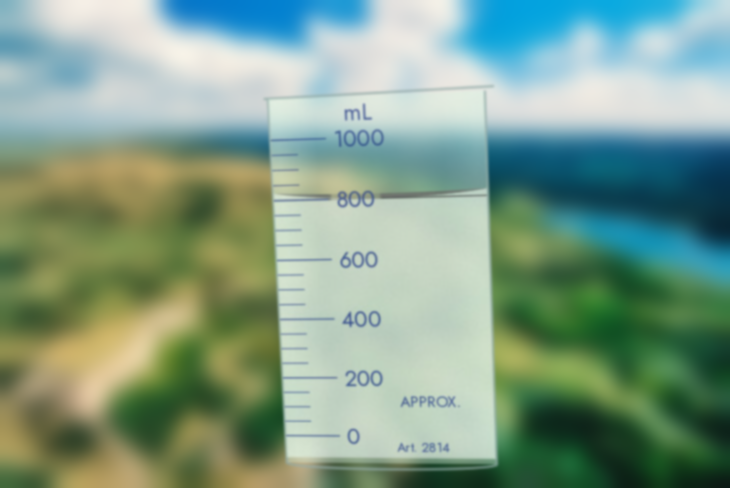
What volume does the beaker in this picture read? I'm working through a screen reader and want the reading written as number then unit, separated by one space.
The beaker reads 800 mL
